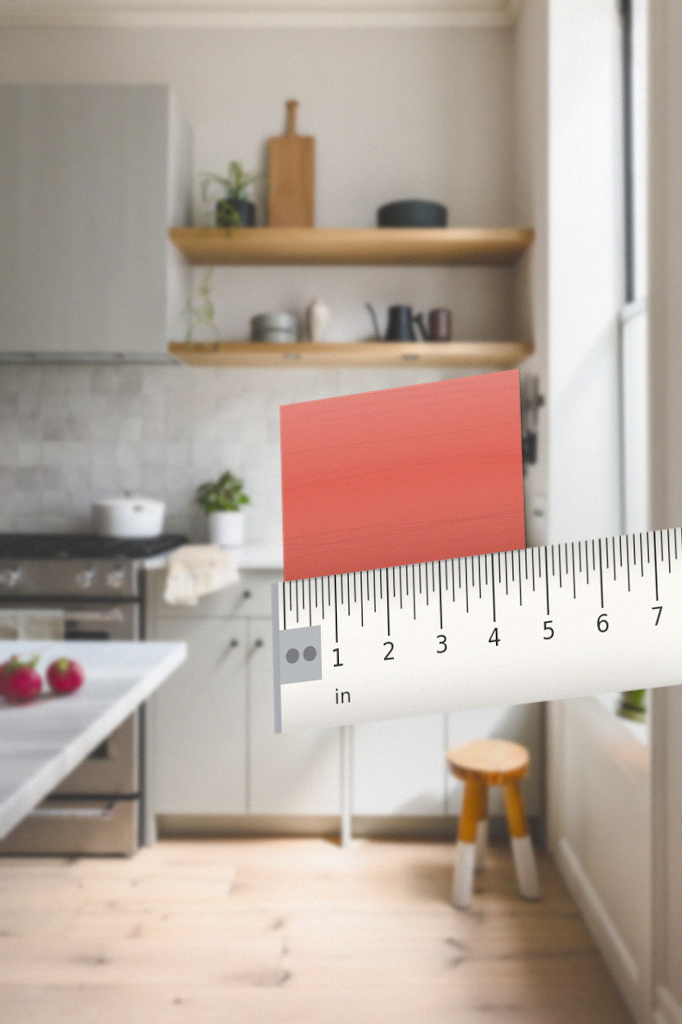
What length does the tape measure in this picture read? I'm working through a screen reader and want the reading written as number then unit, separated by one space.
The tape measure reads 4.625 in
